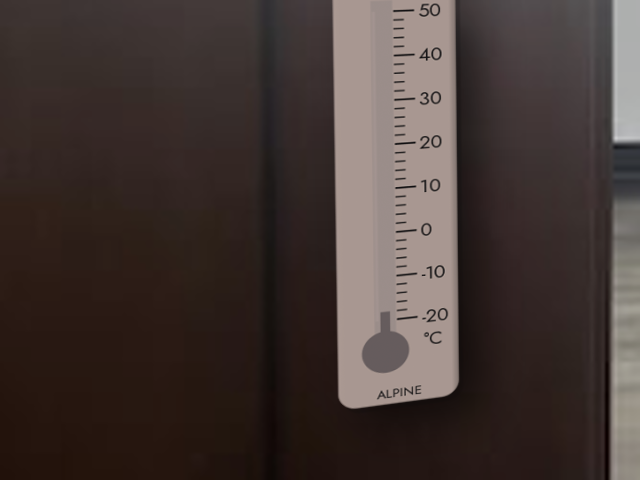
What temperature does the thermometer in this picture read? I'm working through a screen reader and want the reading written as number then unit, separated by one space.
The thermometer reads -18 °C
